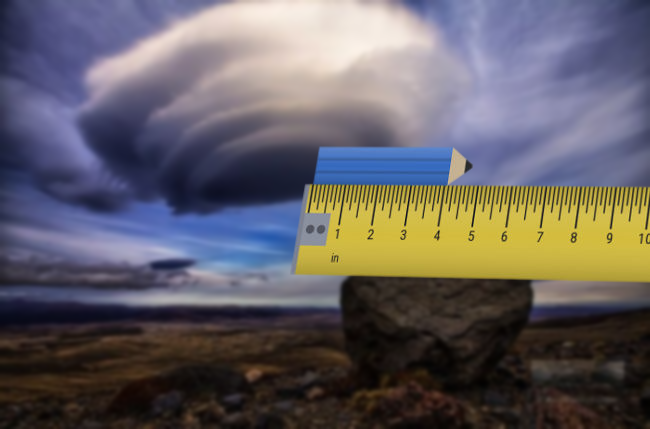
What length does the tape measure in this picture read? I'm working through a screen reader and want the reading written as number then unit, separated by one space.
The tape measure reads 4.75 in
